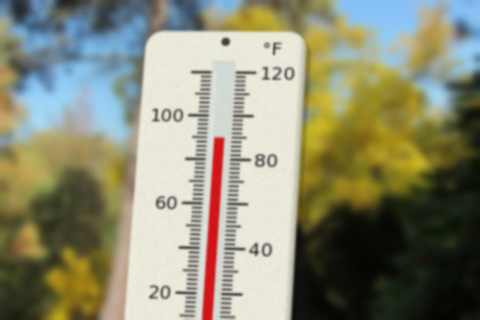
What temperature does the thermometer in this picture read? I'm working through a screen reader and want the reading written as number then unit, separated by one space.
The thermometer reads 90 °F
